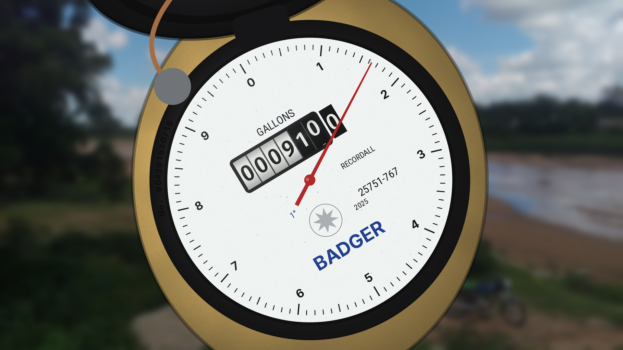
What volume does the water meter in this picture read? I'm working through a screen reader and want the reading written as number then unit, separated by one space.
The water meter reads 9101.6 gal
